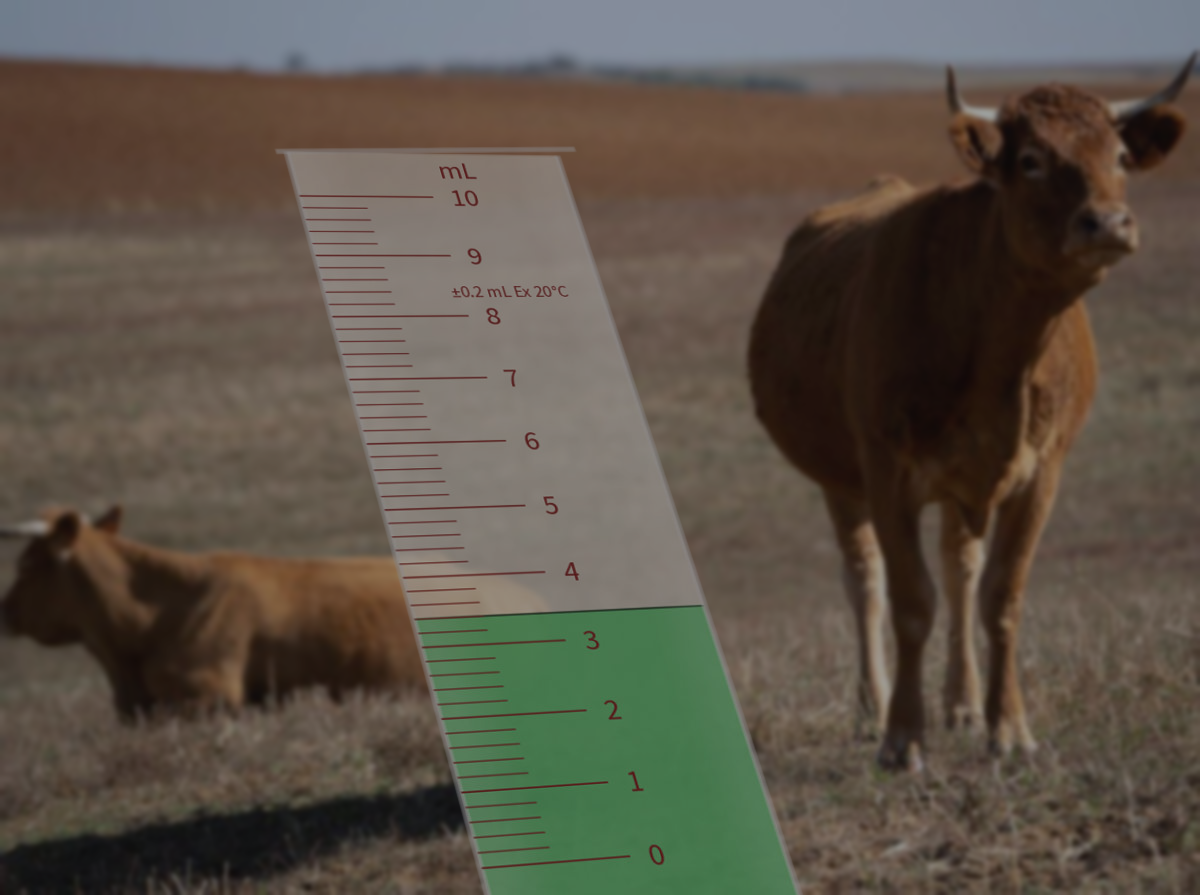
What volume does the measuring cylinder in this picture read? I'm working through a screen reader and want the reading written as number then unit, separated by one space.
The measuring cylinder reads 3.4 mL
